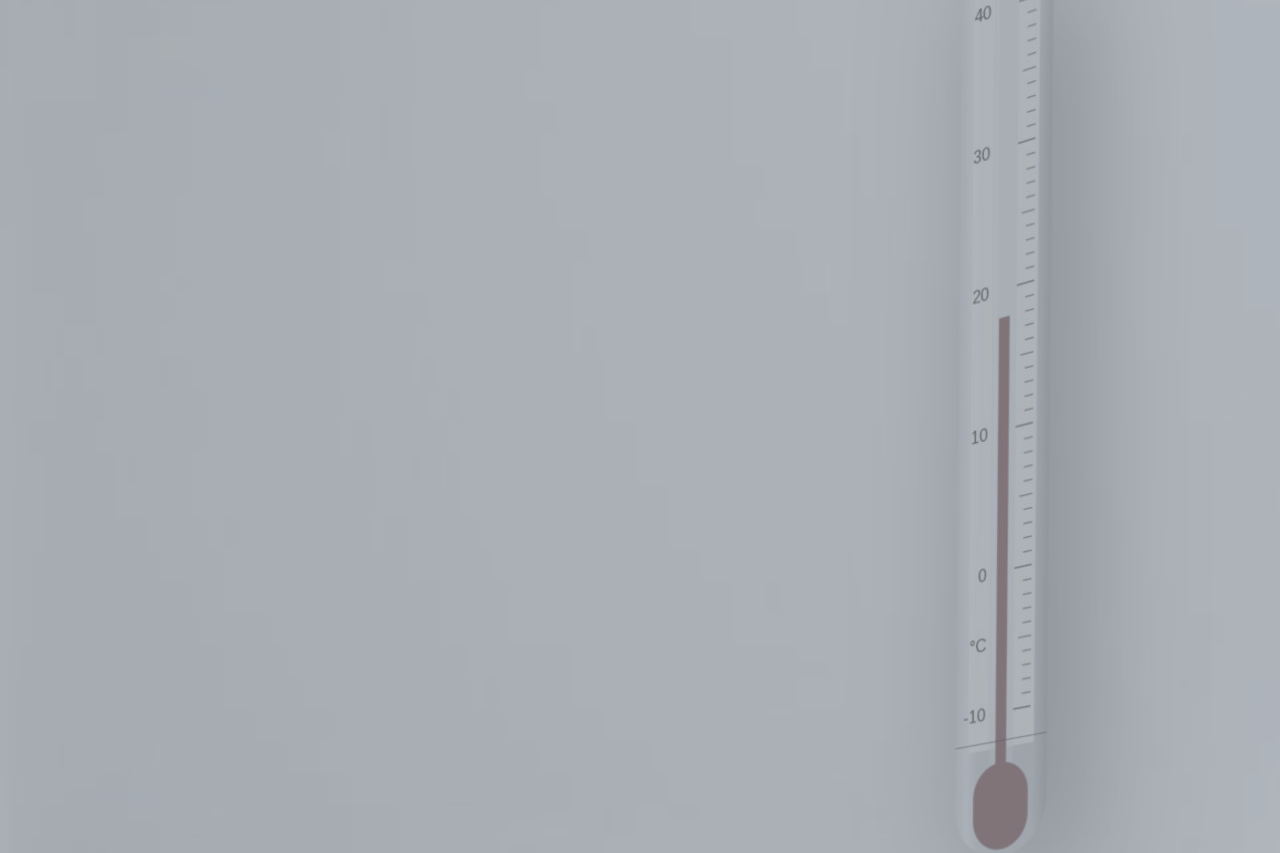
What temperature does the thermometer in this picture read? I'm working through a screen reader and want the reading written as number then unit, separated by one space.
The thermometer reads 18 °C
